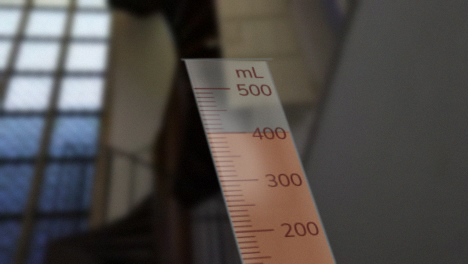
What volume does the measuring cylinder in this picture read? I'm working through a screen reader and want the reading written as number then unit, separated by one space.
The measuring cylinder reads 400 mL
